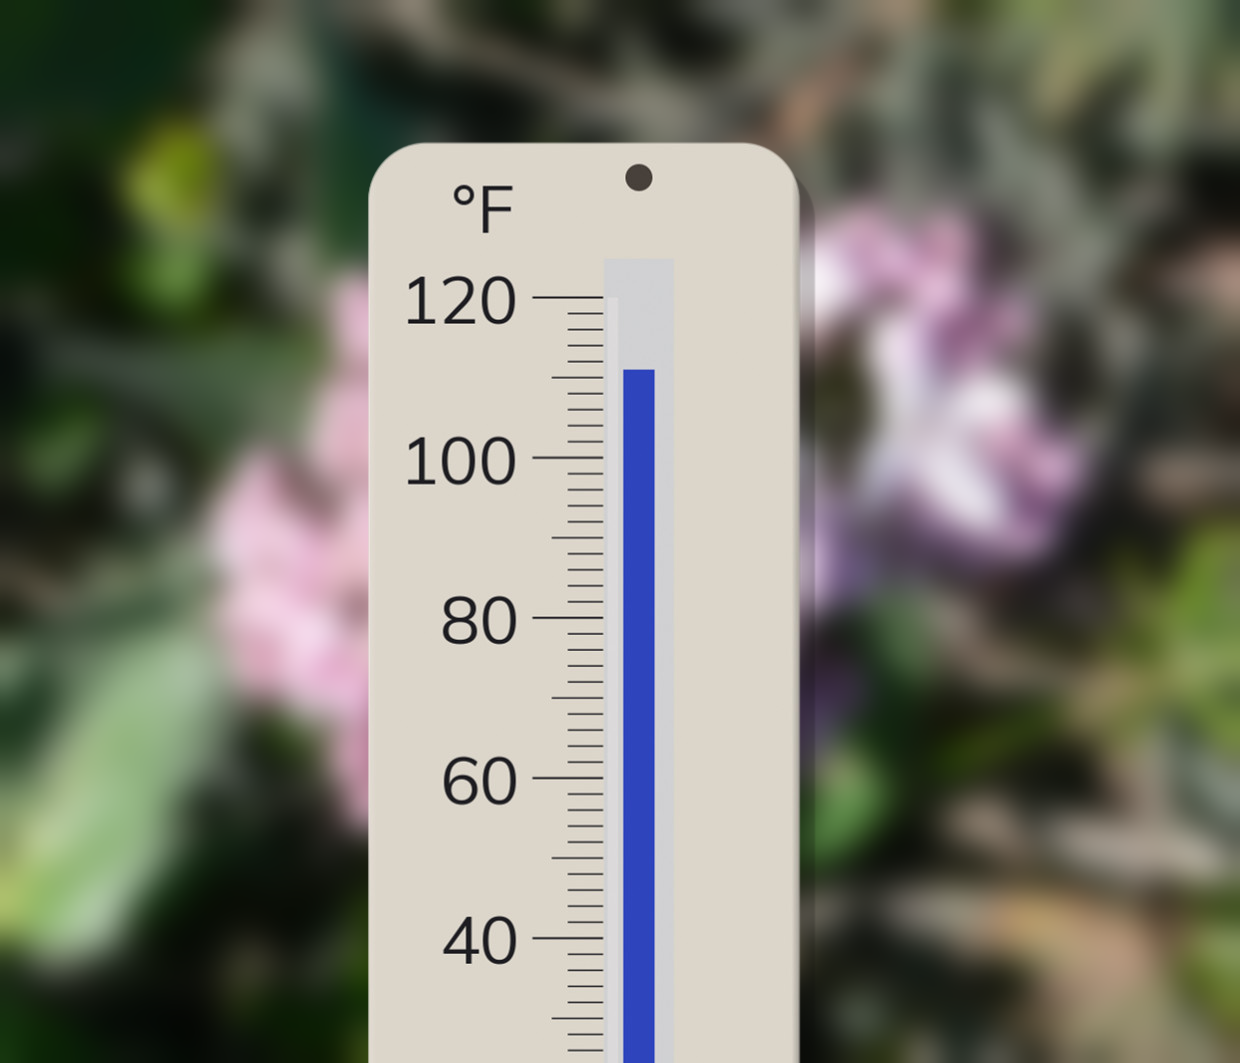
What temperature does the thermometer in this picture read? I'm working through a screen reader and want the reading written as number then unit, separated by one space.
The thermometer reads 111 °F
